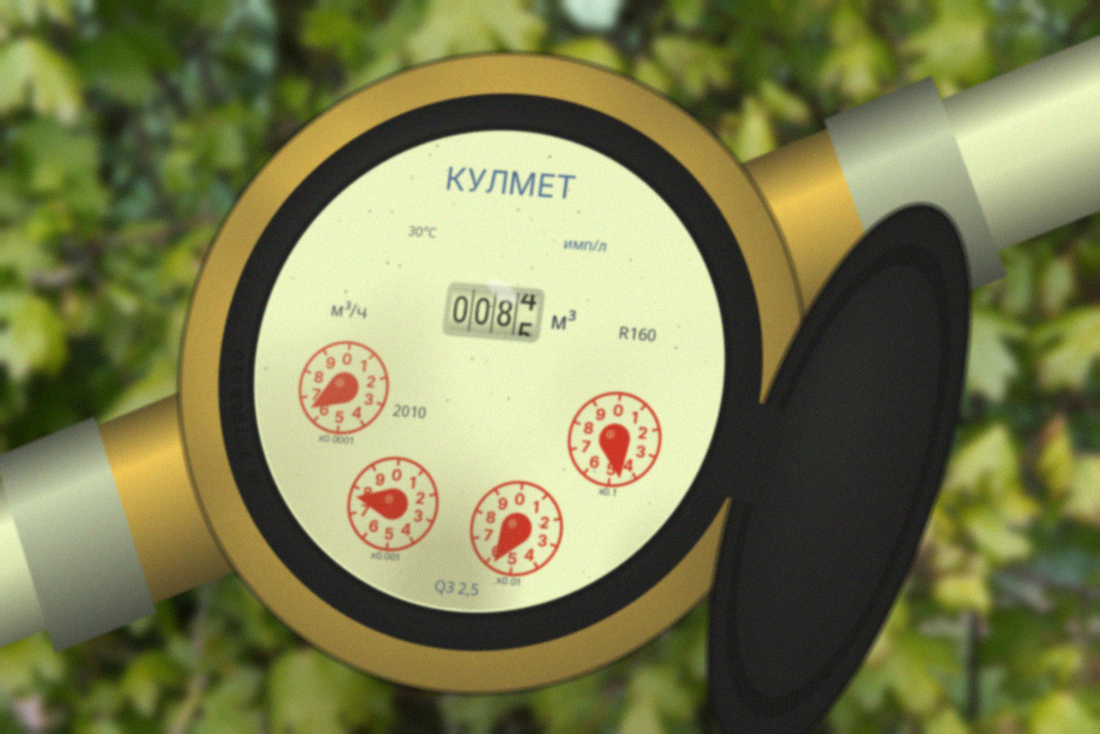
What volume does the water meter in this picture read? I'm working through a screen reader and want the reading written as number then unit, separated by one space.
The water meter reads 84.4576 m³
